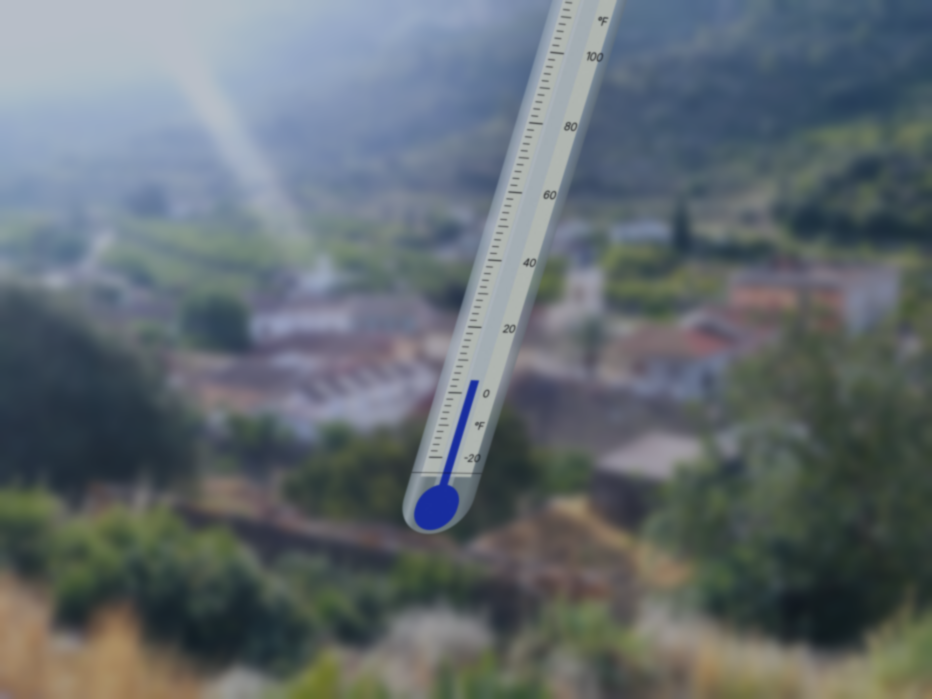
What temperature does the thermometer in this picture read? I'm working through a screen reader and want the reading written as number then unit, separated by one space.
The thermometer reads 4 °F
